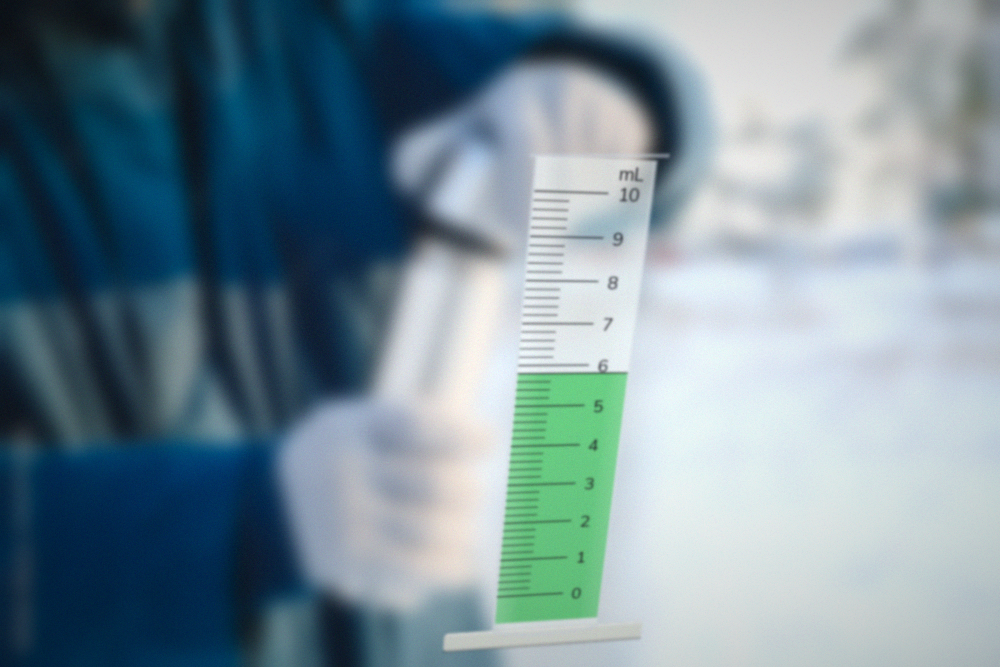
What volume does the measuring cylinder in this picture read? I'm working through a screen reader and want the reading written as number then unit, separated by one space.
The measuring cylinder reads 5.8 mL
